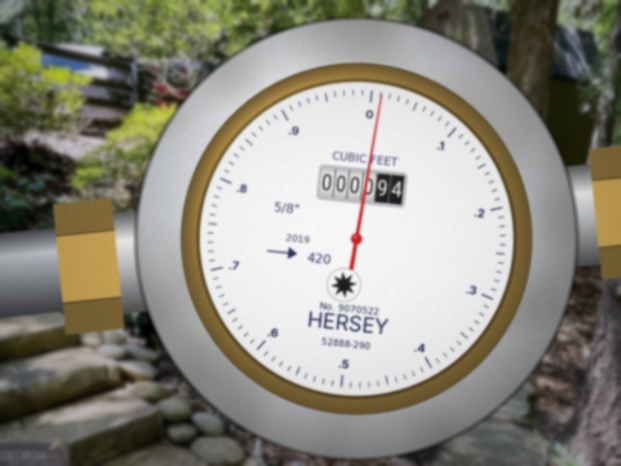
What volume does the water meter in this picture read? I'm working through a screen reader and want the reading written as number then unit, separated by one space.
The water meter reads 94.01 ft³
